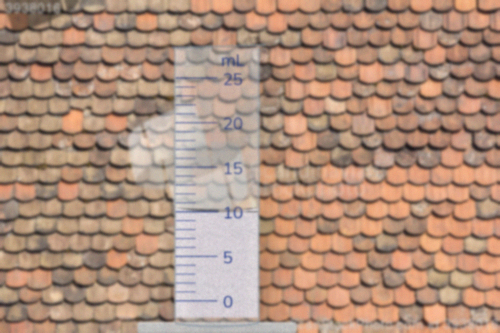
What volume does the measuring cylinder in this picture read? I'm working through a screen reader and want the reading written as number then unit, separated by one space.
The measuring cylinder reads 10 mL
